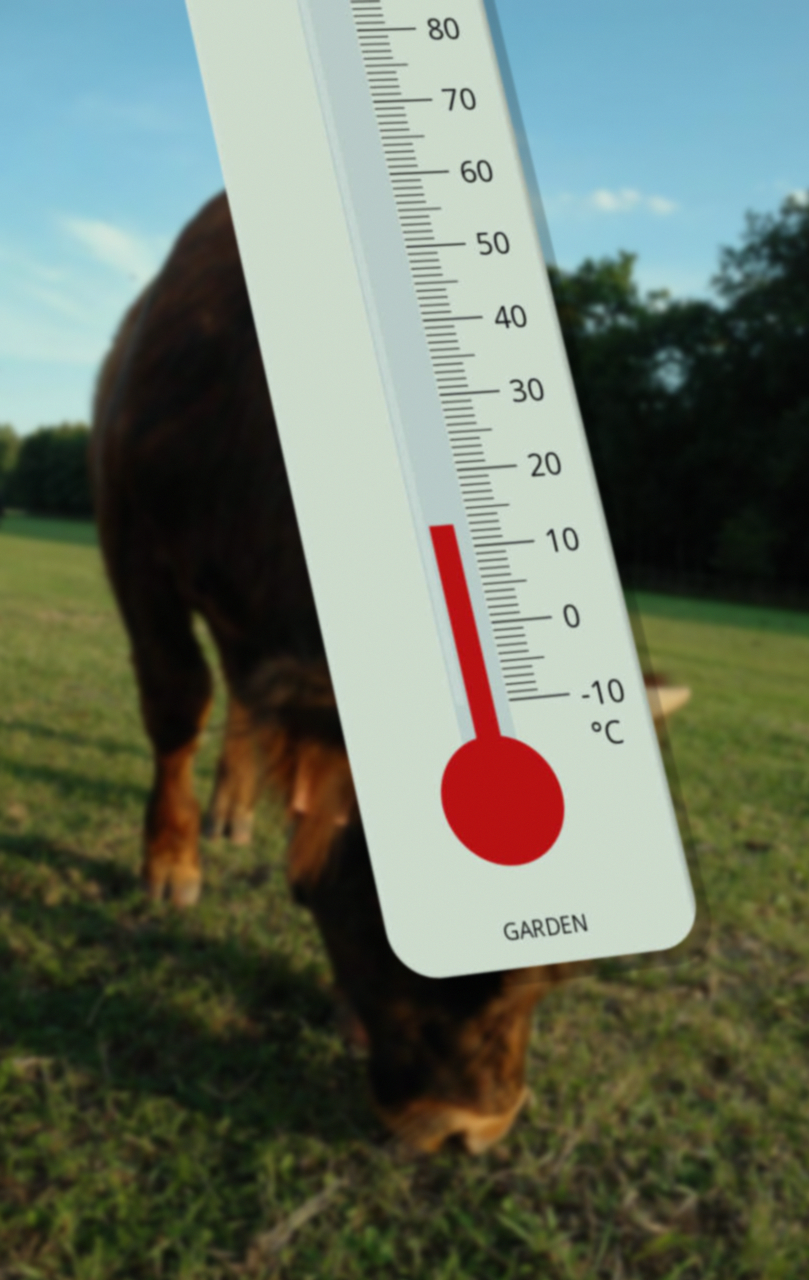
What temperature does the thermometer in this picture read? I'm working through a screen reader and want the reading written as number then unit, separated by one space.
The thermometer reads 13 °C
